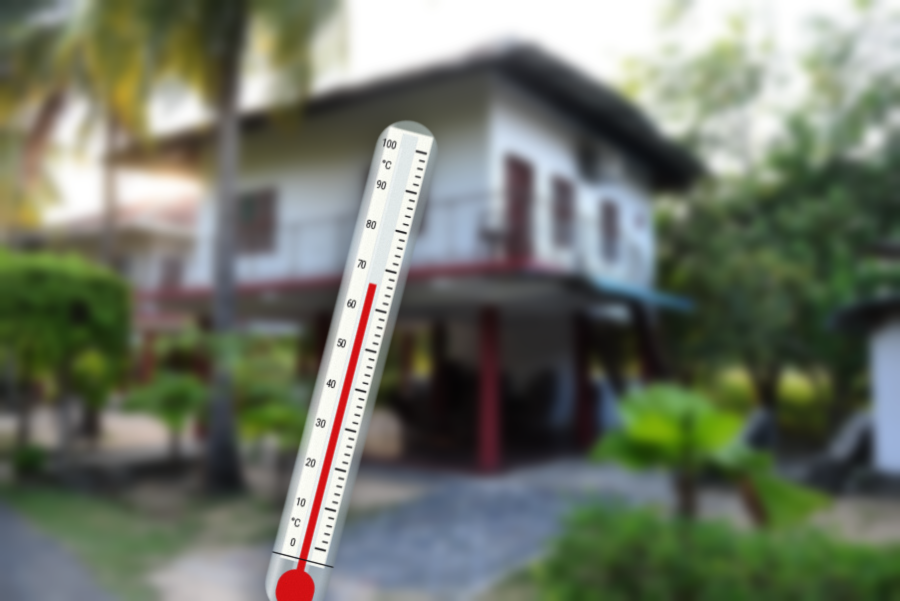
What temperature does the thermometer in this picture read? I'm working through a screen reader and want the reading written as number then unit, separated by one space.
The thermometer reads 66 °C
